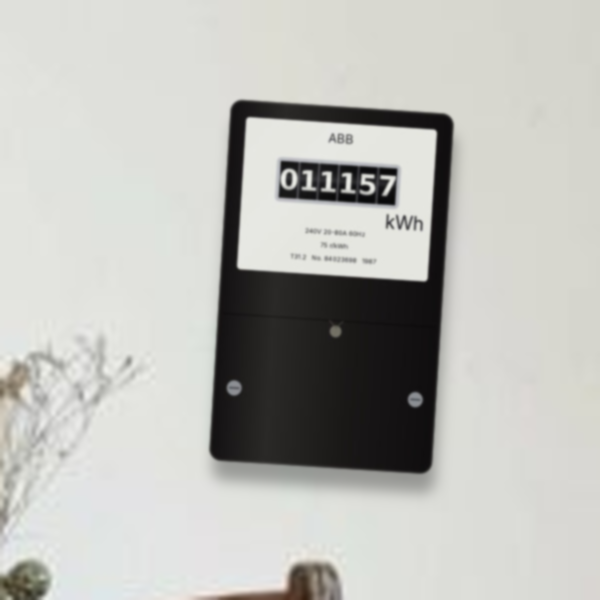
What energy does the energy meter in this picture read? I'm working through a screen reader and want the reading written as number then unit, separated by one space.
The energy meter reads 11157 kWh
